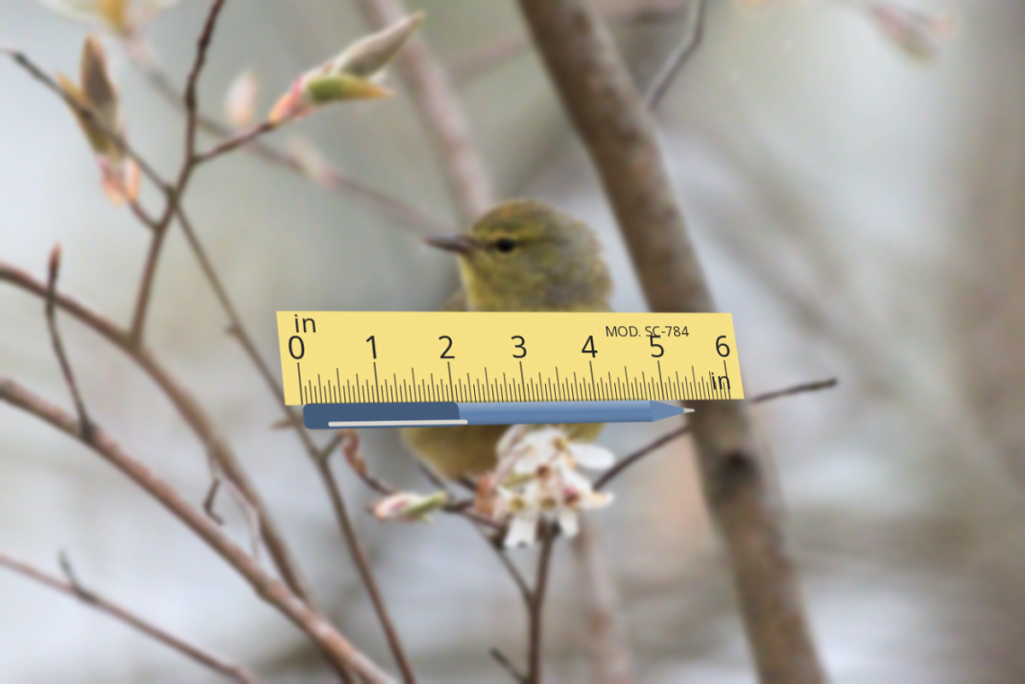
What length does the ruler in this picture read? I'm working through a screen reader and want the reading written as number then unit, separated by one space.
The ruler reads 5.4375 in
